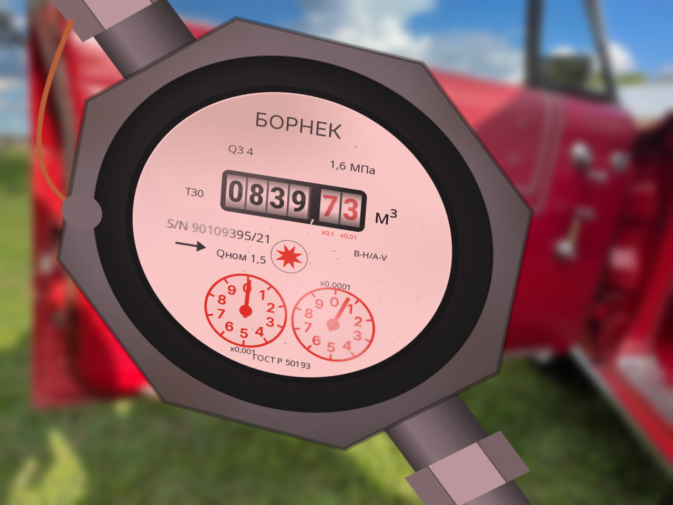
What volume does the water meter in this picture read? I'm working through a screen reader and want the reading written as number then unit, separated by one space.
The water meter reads 839.7300 m³
